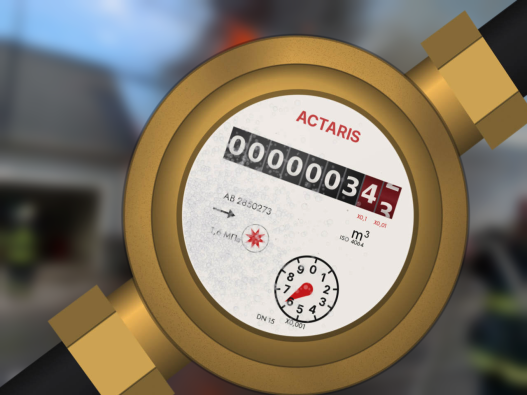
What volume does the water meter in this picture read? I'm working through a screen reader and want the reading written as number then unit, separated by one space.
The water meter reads 3.426 m³
